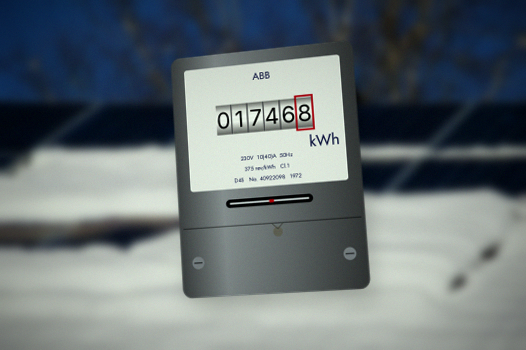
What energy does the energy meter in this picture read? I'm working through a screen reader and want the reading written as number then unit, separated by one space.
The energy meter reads 1746.8 kWh
